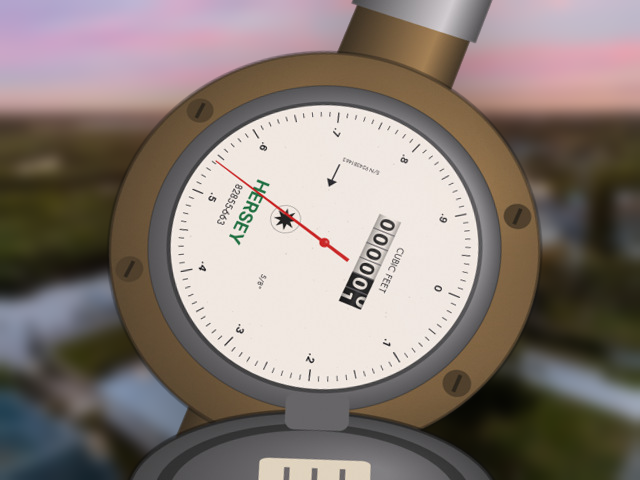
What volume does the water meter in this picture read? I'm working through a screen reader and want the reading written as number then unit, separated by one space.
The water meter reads 0.54 ft³
